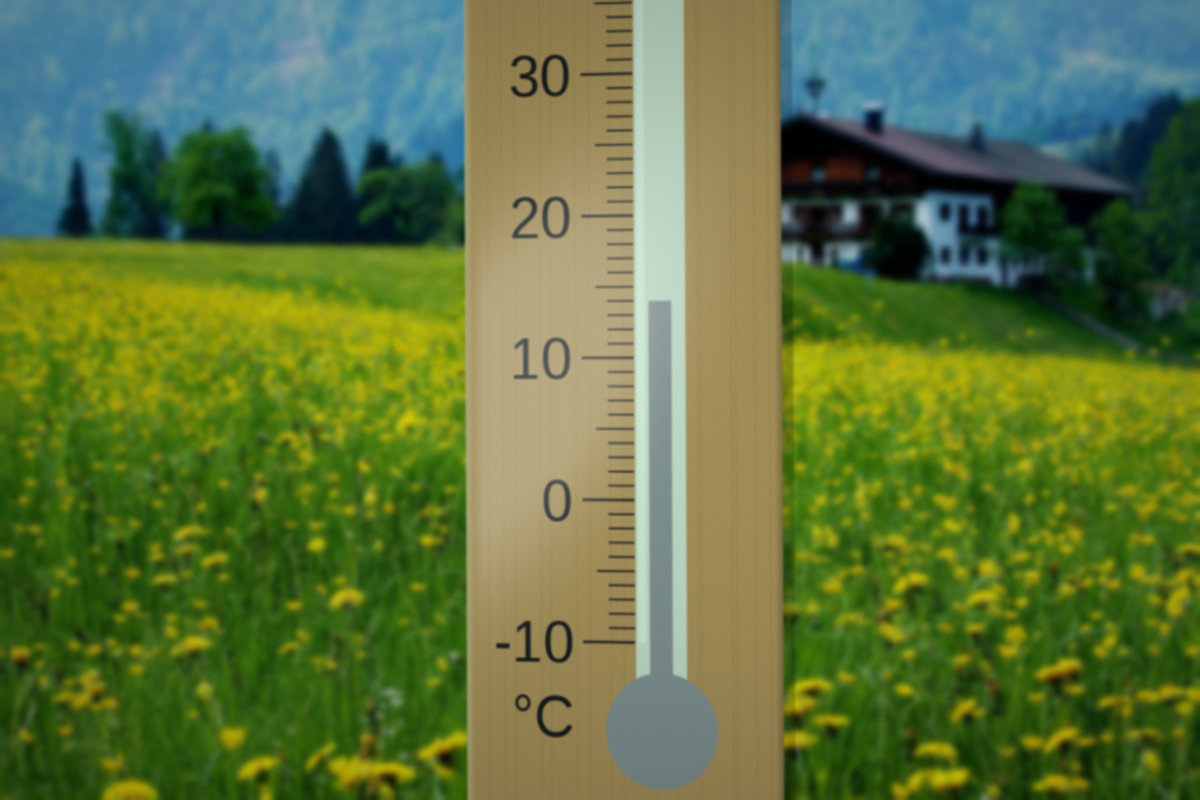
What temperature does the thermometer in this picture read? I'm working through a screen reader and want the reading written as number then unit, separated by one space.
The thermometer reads 14 °C
